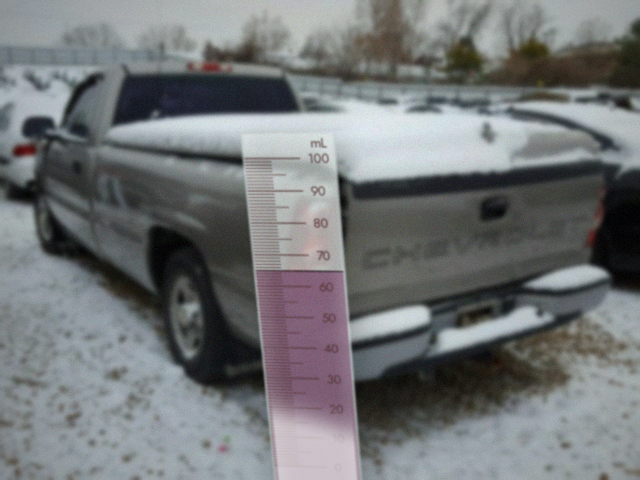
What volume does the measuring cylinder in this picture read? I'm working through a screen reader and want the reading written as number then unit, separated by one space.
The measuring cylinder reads 65 mL
